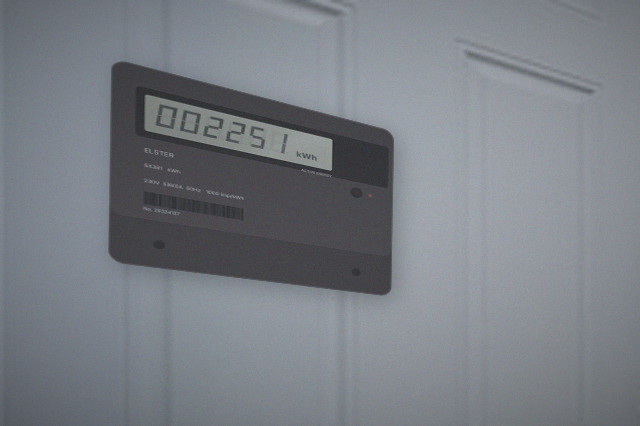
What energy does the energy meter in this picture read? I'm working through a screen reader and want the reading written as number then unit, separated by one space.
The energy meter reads 2251 kWh
